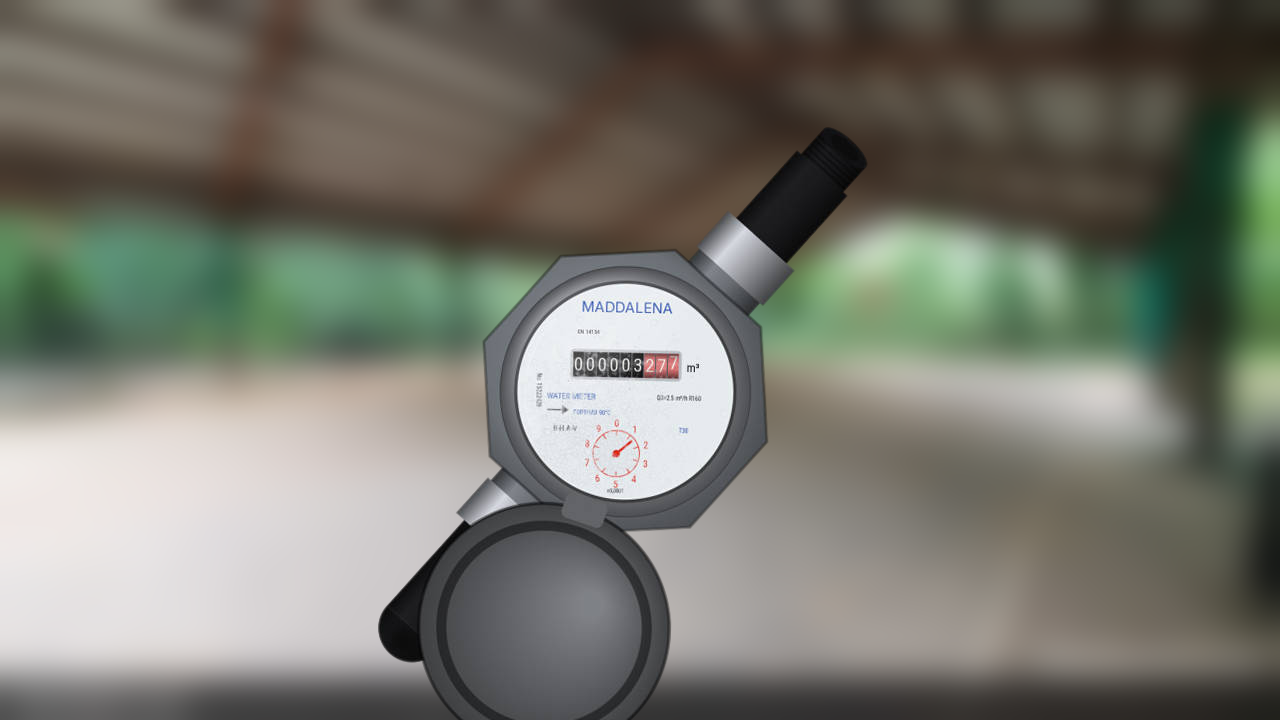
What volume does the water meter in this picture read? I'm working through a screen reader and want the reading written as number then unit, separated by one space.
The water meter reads 3.2771 m³
